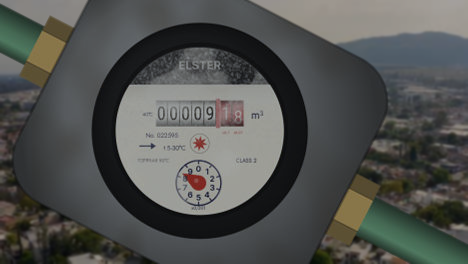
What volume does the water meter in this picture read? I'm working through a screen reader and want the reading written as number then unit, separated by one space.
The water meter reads 9.178 m³
